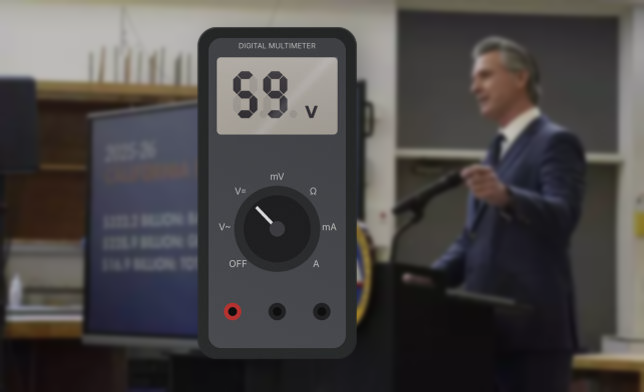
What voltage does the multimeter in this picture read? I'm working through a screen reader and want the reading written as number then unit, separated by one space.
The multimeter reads 59 V
